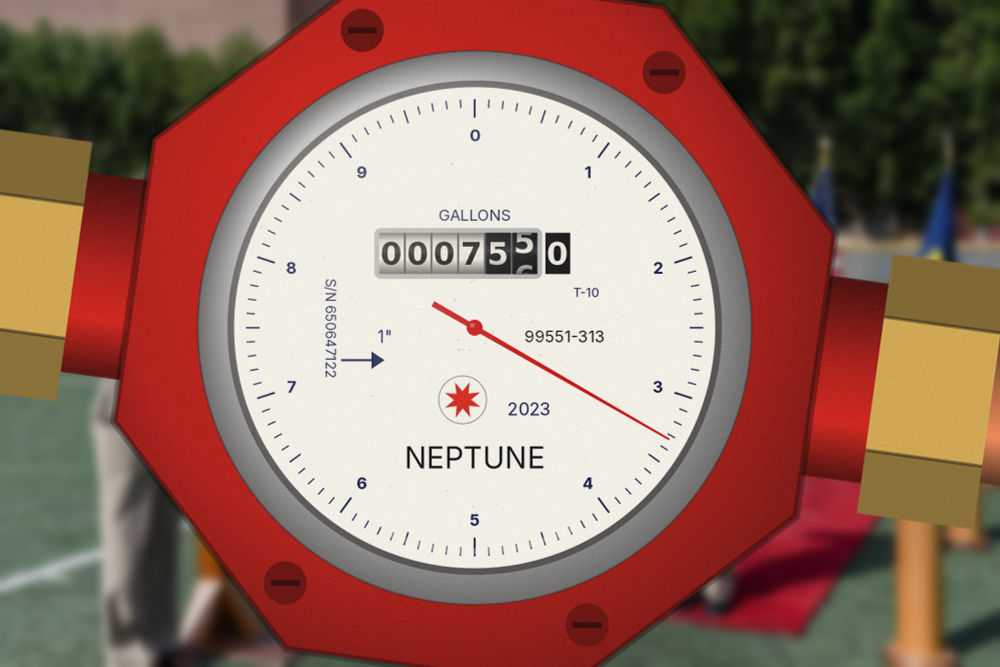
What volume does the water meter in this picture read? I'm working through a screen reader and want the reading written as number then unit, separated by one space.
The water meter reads 7553.3 gal
